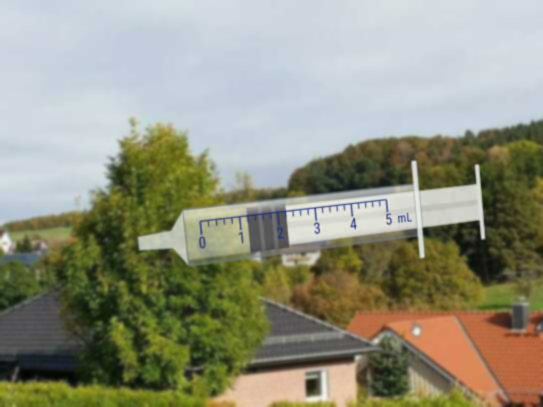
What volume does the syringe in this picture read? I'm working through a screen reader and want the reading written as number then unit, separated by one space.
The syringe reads 1.2 mL
